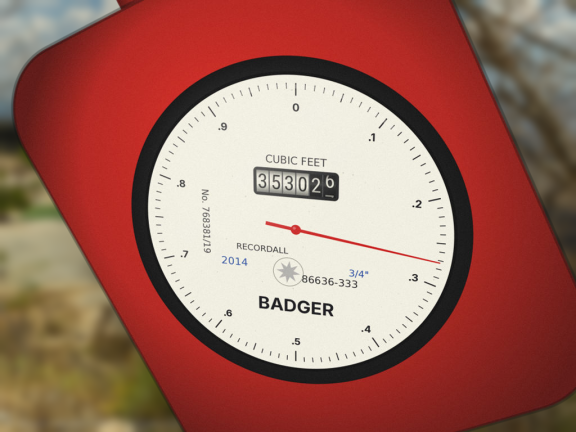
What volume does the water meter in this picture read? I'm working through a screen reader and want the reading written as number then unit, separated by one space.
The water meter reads 353026.27 ft³
